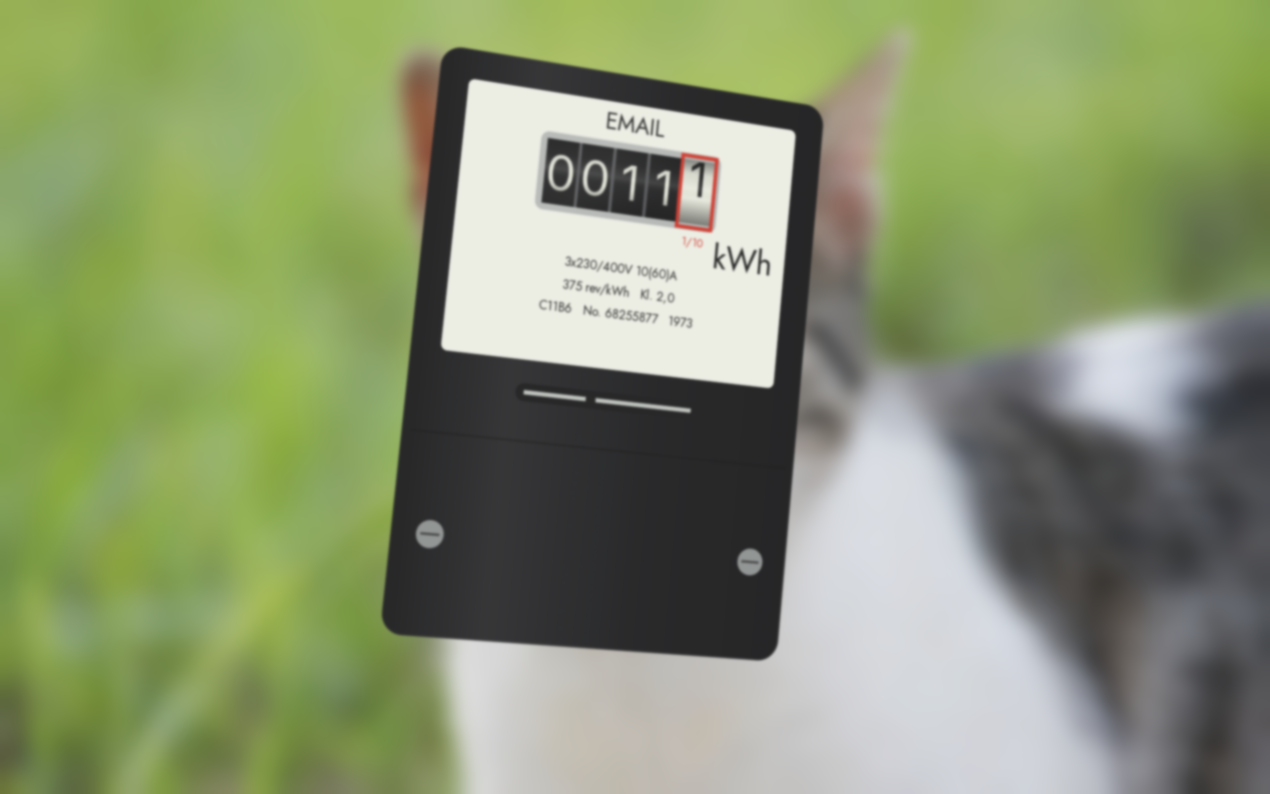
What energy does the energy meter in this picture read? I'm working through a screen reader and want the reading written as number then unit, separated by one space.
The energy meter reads 11.1 kWh
